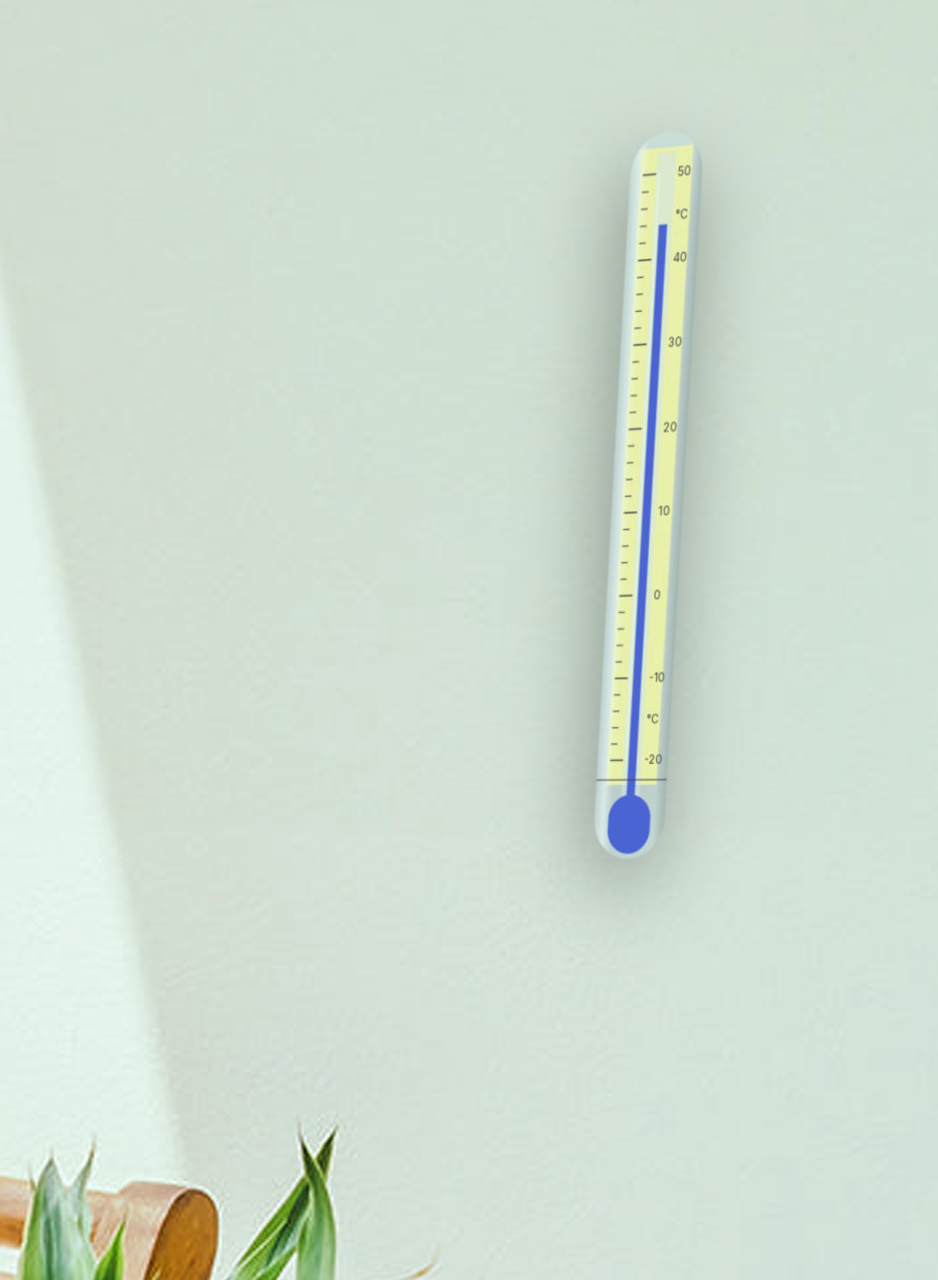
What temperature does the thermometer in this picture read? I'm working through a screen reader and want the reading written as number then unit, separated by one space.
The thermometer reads 44 °C
